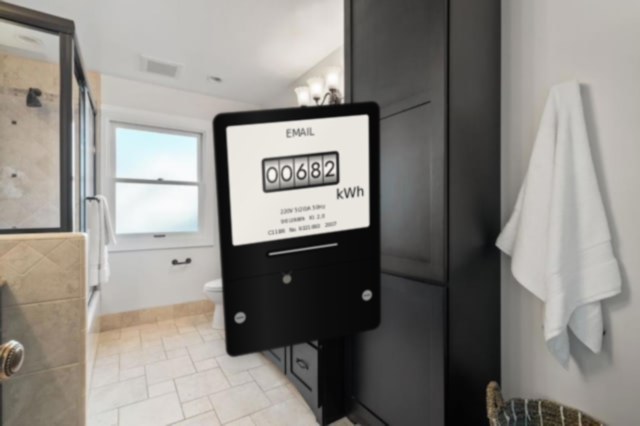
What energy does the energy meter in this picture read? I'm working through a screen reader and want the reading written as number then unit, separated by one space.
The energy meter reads 682 kWh
